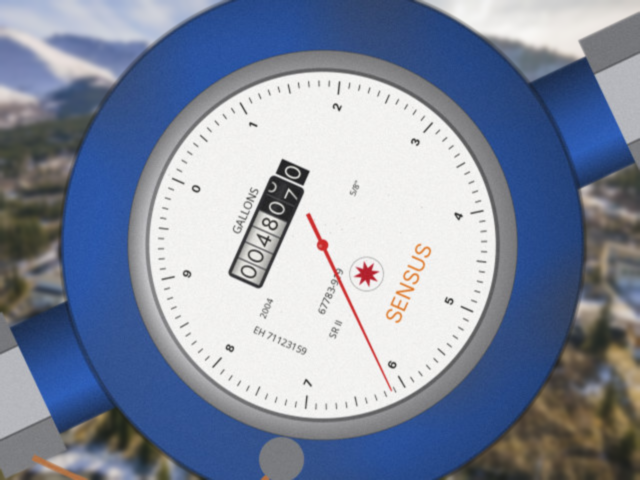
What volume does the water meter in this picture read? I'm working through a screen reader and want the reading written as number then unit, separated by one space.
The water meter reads 48066.1 gal
